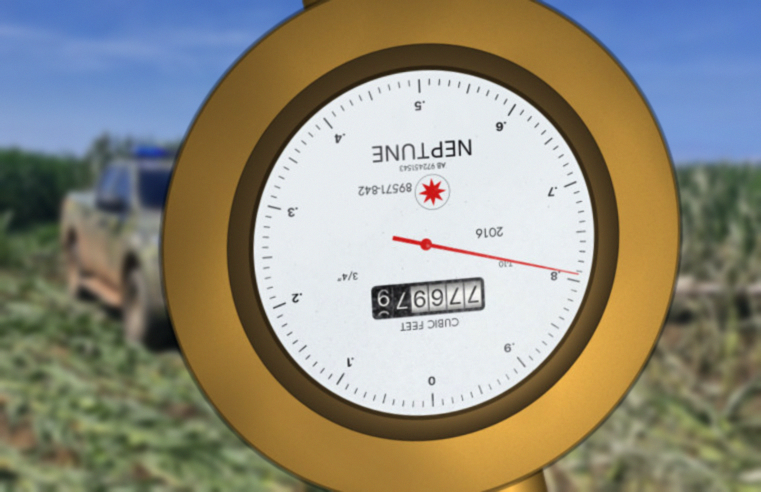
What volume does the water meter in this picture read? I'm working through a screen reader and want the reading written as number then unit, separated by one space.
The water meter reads 776978.79 ft³
